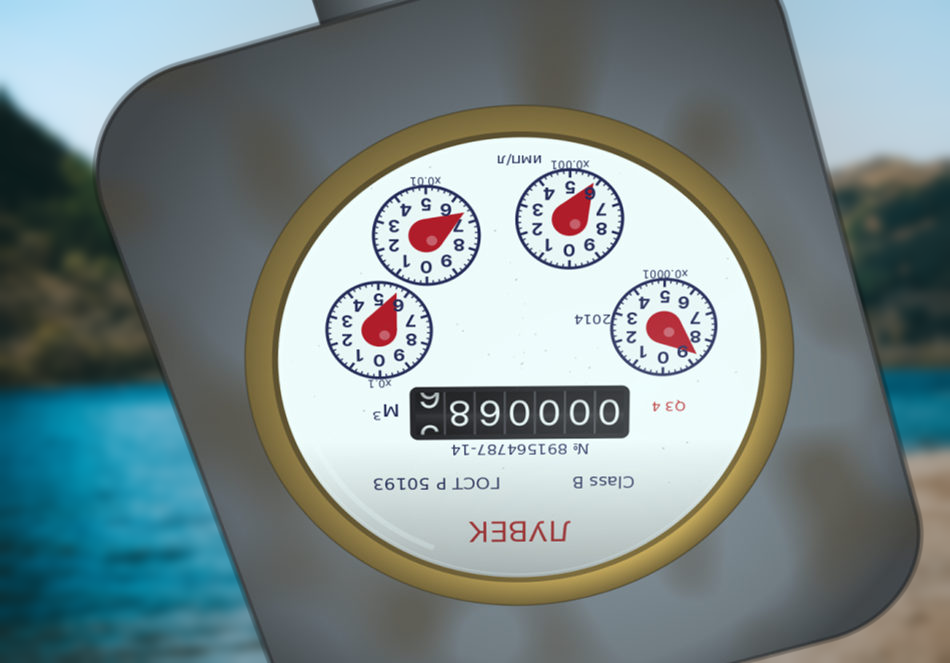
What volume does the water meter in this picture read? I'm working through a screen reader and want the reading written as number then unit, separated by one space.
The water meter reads 685.5658 m³
